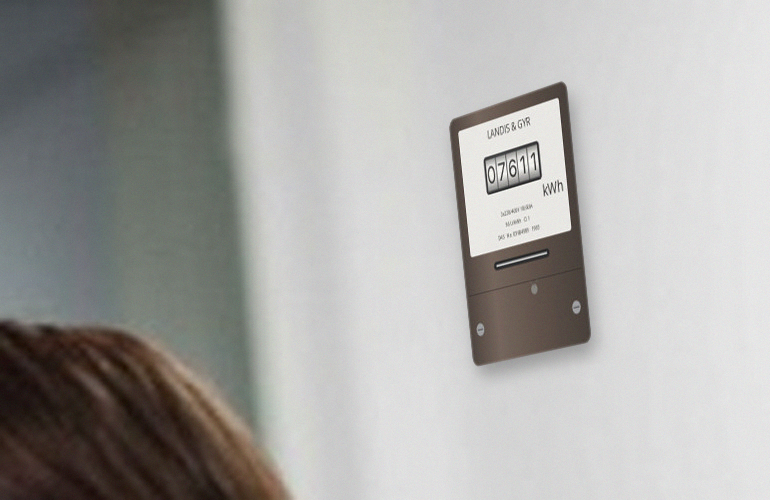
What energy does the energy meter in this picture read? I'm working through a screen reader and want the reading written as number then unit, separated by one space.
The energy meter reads 7611 kWh
